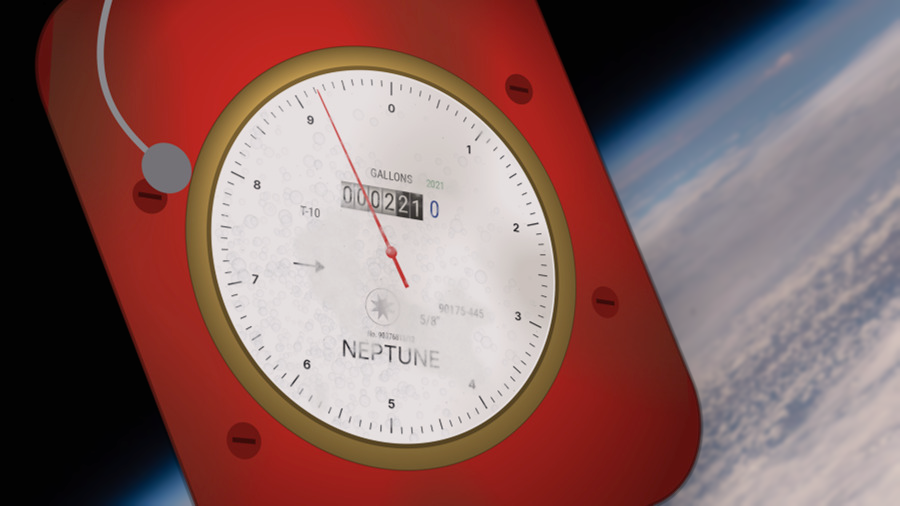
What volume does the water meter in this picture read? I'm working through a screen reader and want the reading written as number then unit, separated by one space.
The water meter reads 2209.2 gal
